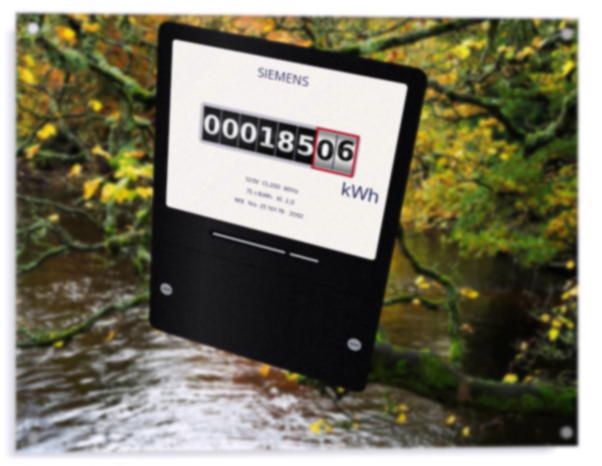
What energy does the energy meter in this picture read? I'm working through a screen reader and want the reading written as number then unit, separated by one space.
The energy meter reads 185.06 kWh
